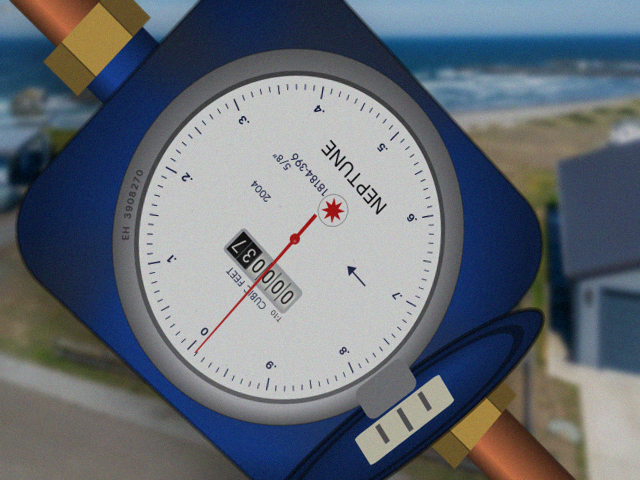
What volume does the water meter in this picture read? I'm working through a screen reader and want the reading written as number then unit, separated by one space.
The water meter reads 36.99 ft³
